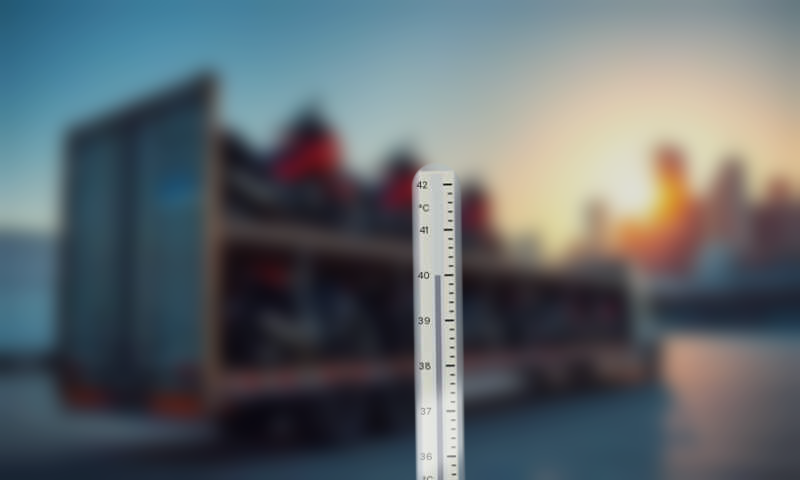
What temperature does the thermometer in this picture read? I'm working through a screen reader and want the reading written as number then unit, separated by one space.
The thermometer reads 40 °C
